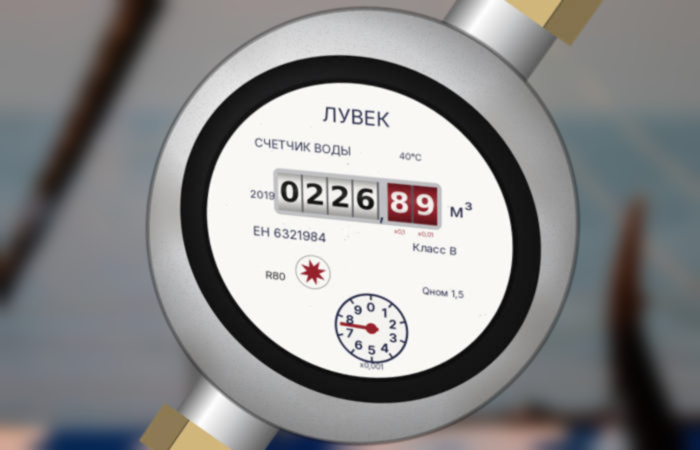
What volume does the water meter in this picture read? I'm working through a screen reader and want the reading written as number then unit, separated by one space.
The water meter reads 226.897 m³
